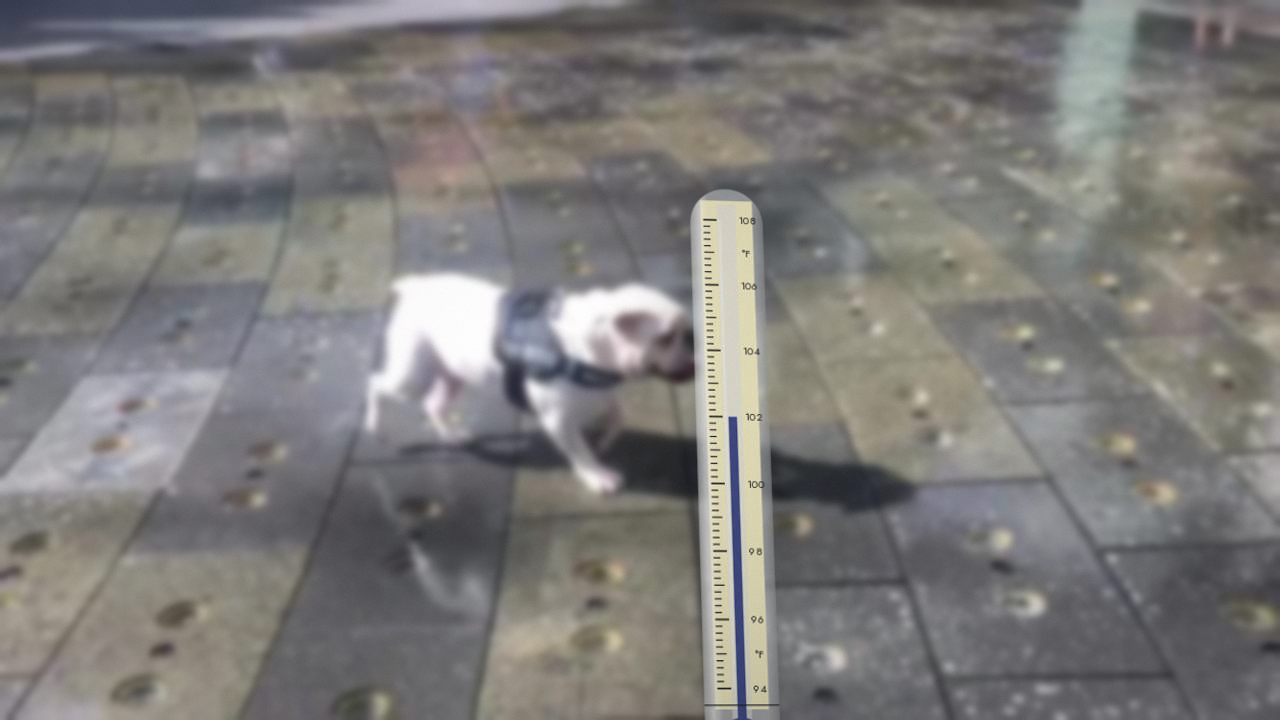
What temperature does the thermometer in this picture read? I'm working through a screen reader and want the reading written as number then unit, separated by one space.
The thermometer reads 102 °F
